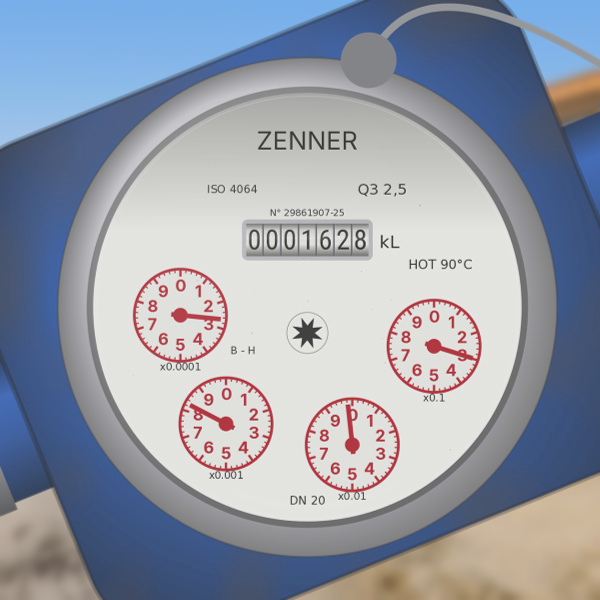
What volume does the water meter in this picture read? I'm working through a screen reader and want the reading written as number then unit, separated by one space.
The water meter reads 1628.2982 kL
